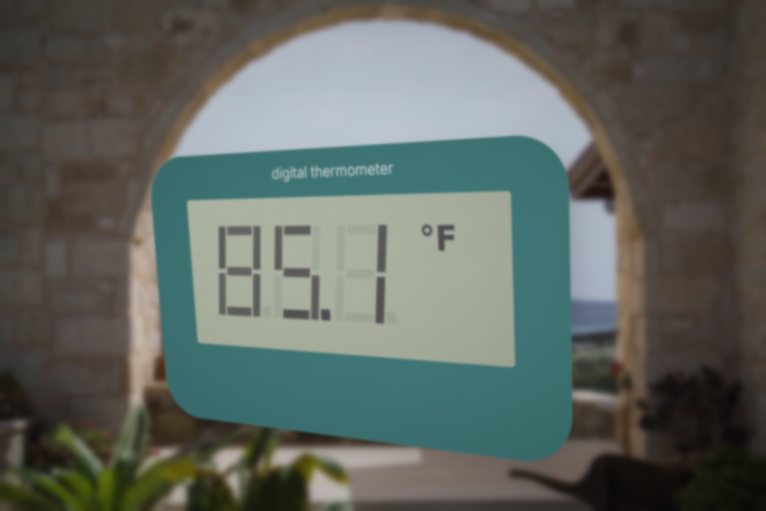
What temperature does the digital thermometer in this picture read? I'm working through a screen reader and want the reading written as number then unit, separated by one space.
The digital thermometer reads 85.1 °F
